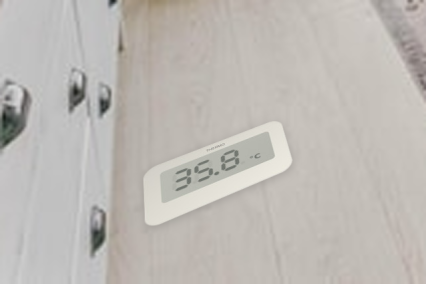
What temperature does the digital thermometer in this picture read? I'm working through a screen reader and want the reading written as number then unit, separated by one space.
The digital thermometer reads 35.8 °C
